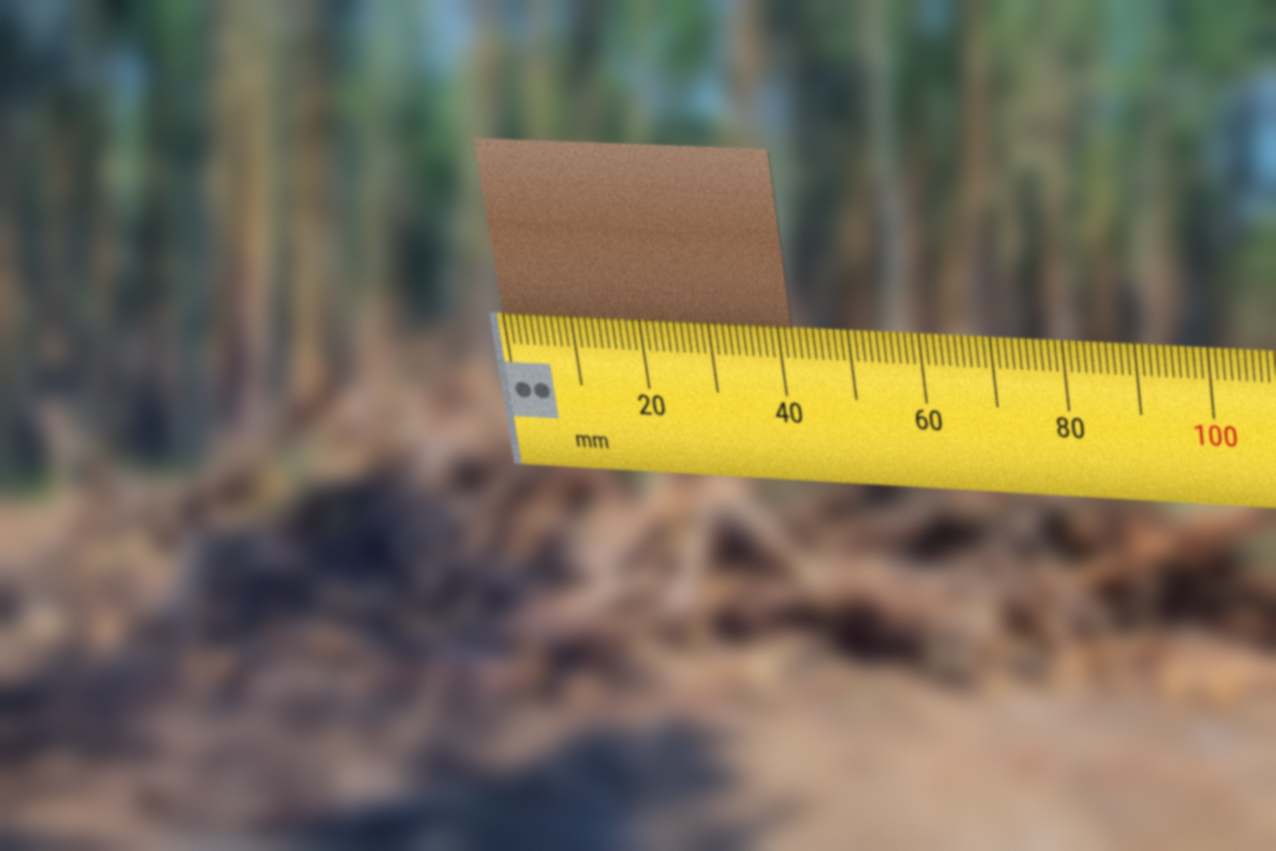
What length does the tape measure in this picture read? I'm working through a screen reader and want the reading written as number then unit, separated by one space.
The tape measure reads 42 mm
